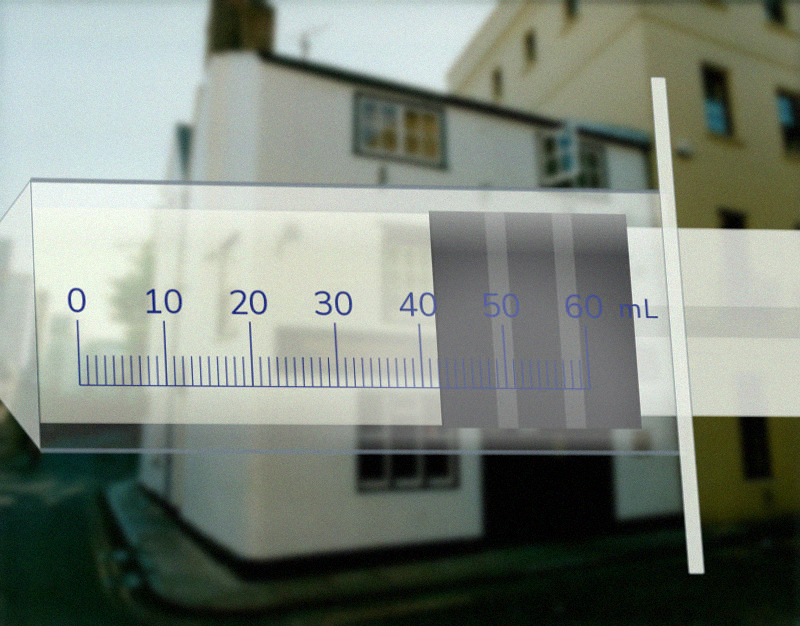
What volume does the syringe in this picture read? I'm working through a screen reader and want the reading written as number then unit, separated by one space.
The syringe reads 42 mL
